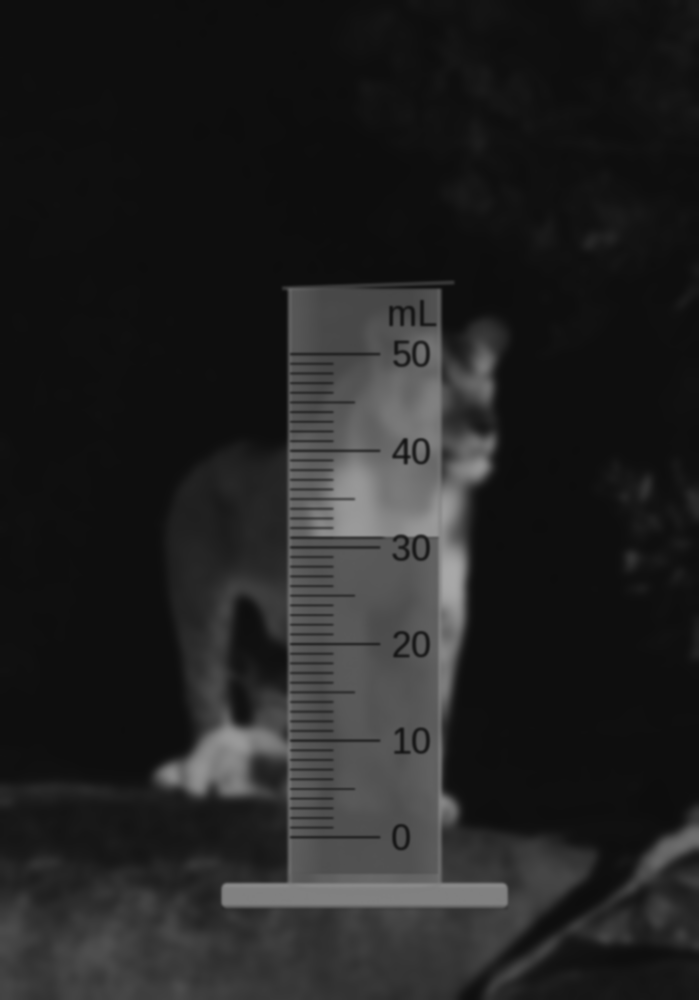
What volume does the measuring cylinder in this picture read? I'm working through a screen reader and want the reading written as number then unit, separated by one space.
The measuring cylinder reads 31 mL
